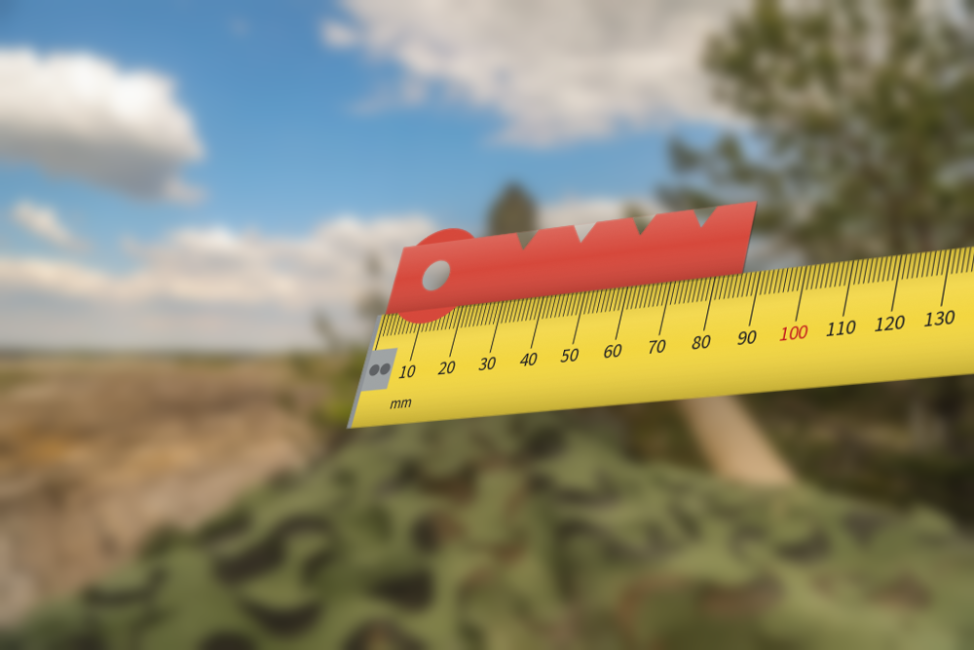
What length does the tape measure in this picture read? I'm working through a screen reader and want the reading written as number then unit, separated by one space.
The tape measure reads 86 mm
